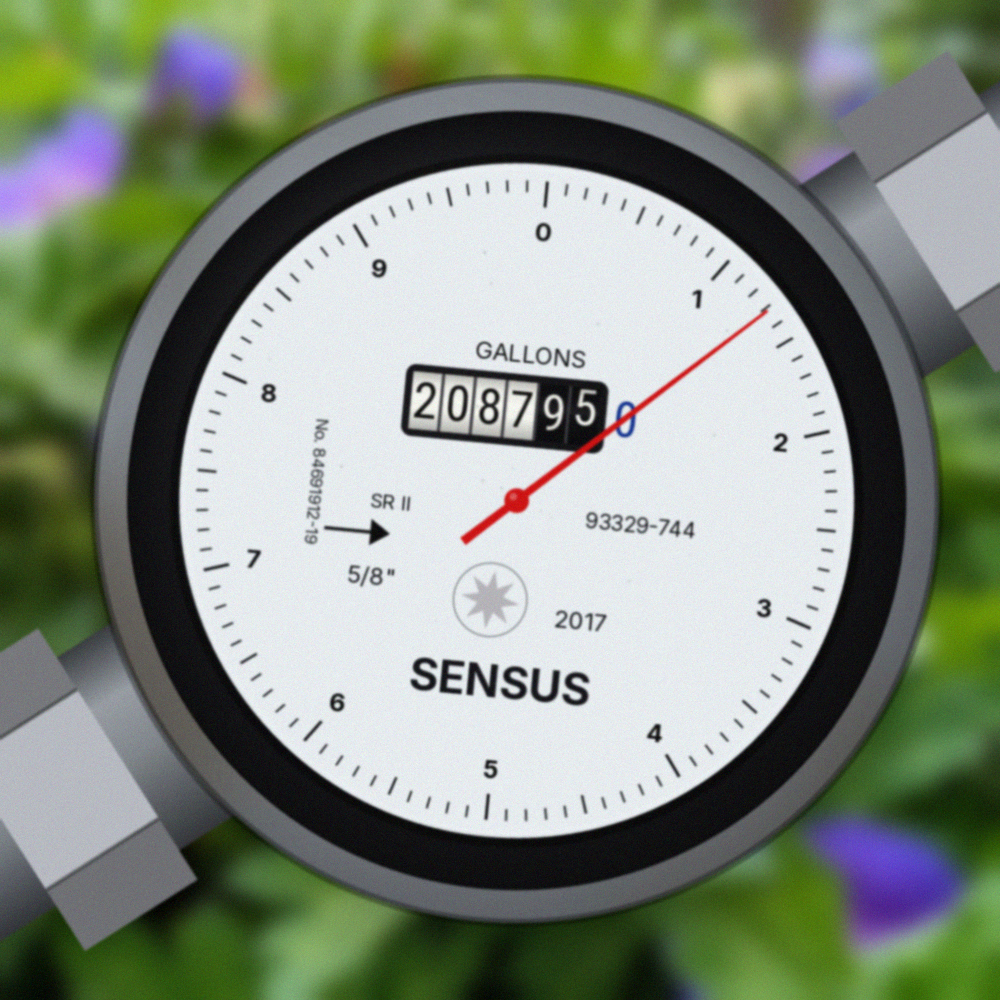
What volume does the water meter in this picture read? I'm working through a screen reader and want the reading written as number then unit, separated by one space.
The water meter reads 2087951.3 gal
